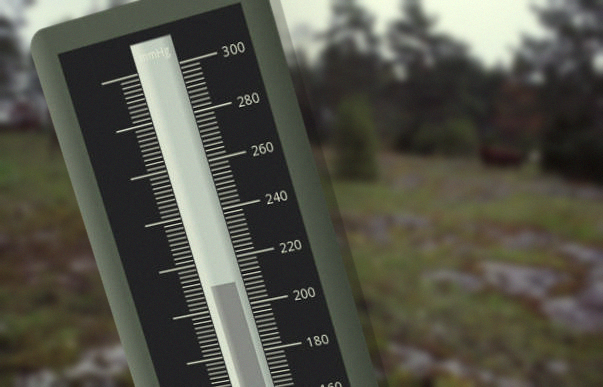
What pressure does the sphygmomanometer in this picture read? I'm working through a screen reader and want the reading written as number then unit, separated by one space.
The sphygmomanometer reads 210 mmHg
